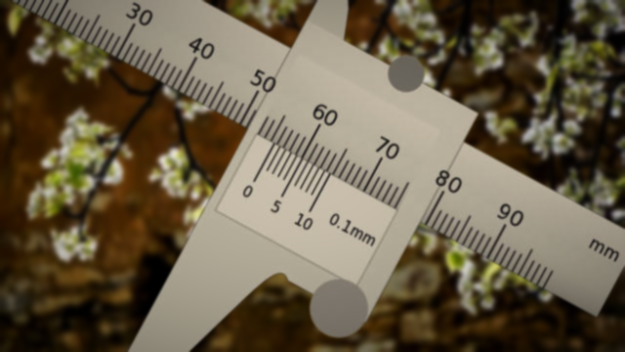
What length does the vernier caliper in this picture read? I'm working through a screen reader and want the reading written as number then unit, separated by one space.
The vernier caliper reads 55.6 mm
